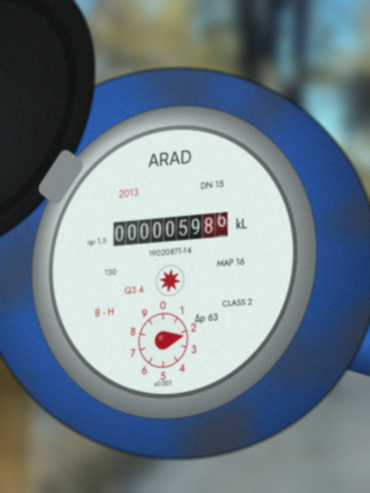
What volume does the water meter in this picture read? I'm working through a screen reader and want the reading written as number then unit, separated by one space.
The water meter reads 59.862 kL
